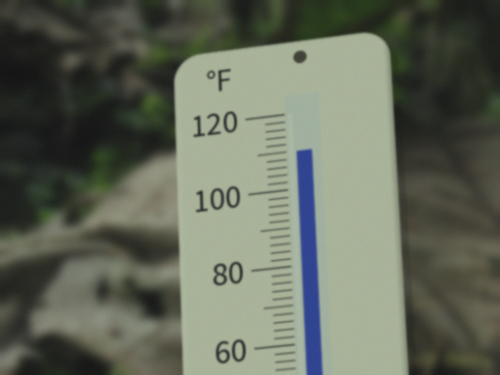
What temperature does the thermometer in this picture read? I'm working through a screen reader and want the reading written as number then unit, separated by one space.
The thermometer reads 110 °F
